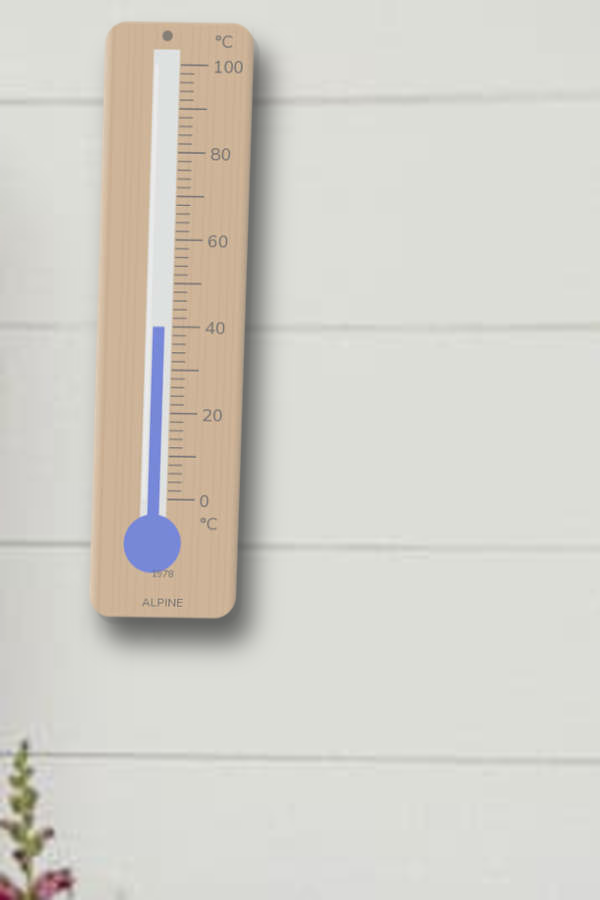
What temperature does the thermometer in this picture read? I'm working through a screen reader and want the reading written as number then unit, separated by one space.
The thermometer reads 40 °C
